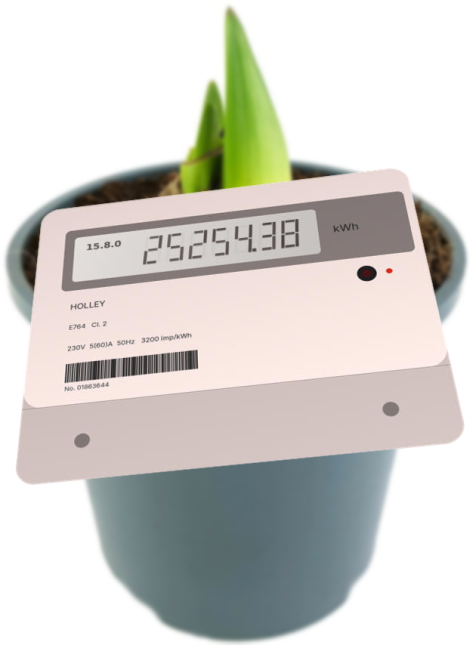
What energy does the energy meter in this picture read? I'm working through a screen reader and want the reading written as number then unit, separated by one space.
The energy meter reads 25254.38 kWh
